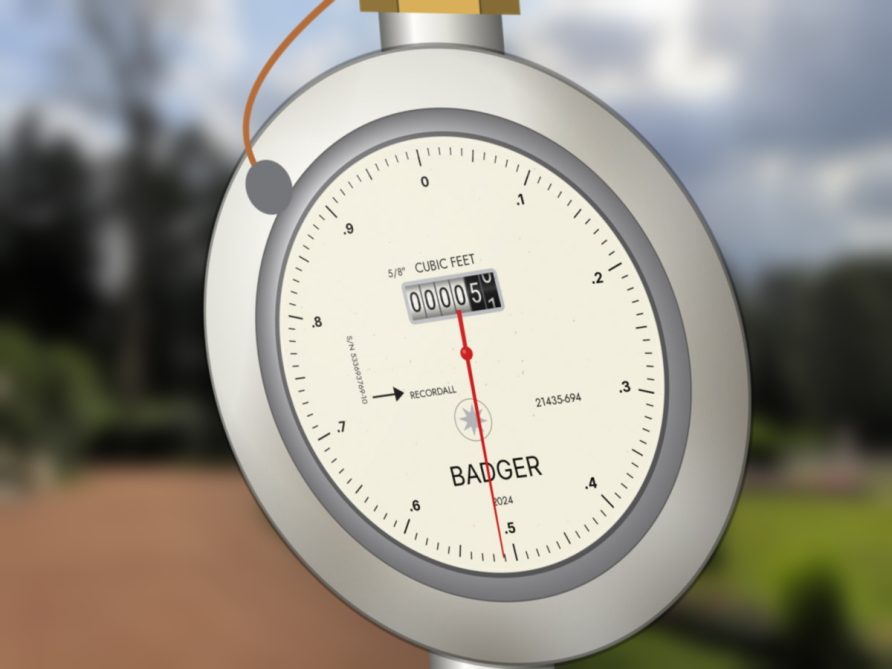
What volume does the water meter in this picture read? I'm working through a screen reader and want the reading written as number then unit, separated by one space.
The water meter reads 50.51 ft³
